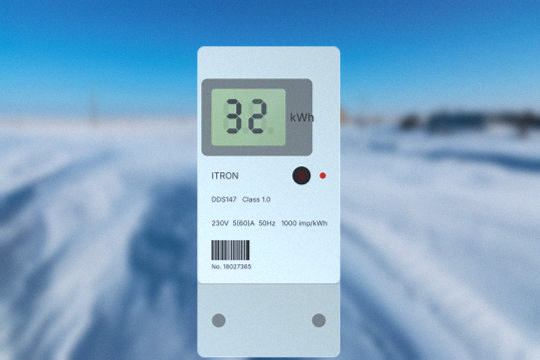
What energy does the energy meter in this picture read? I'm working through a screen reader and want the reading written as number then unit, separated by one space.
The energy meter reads 32 kWh
